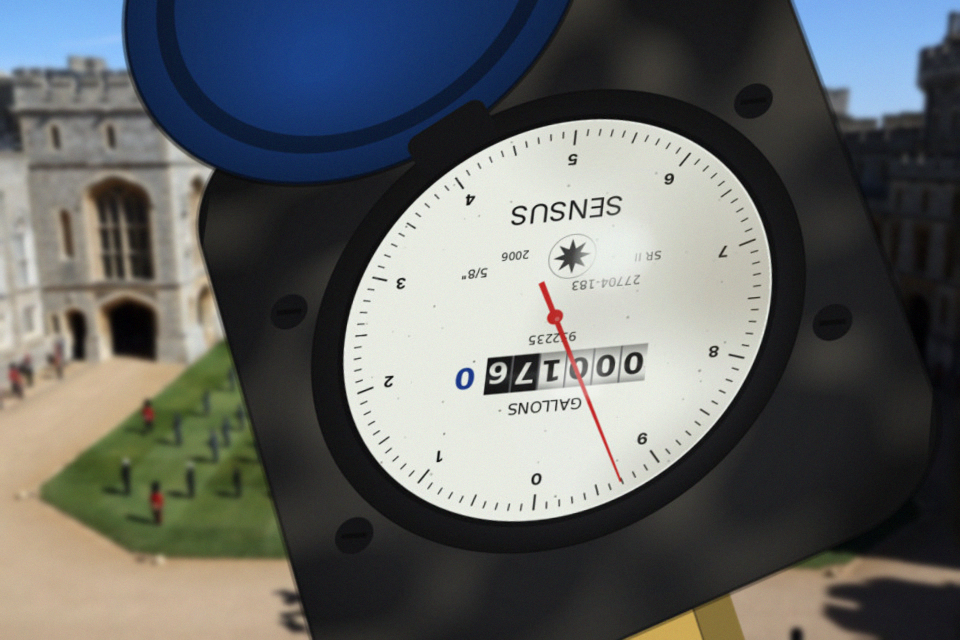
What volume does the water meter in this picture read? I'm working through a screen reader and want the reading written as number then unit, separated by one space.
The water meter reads 1759.3 gal
